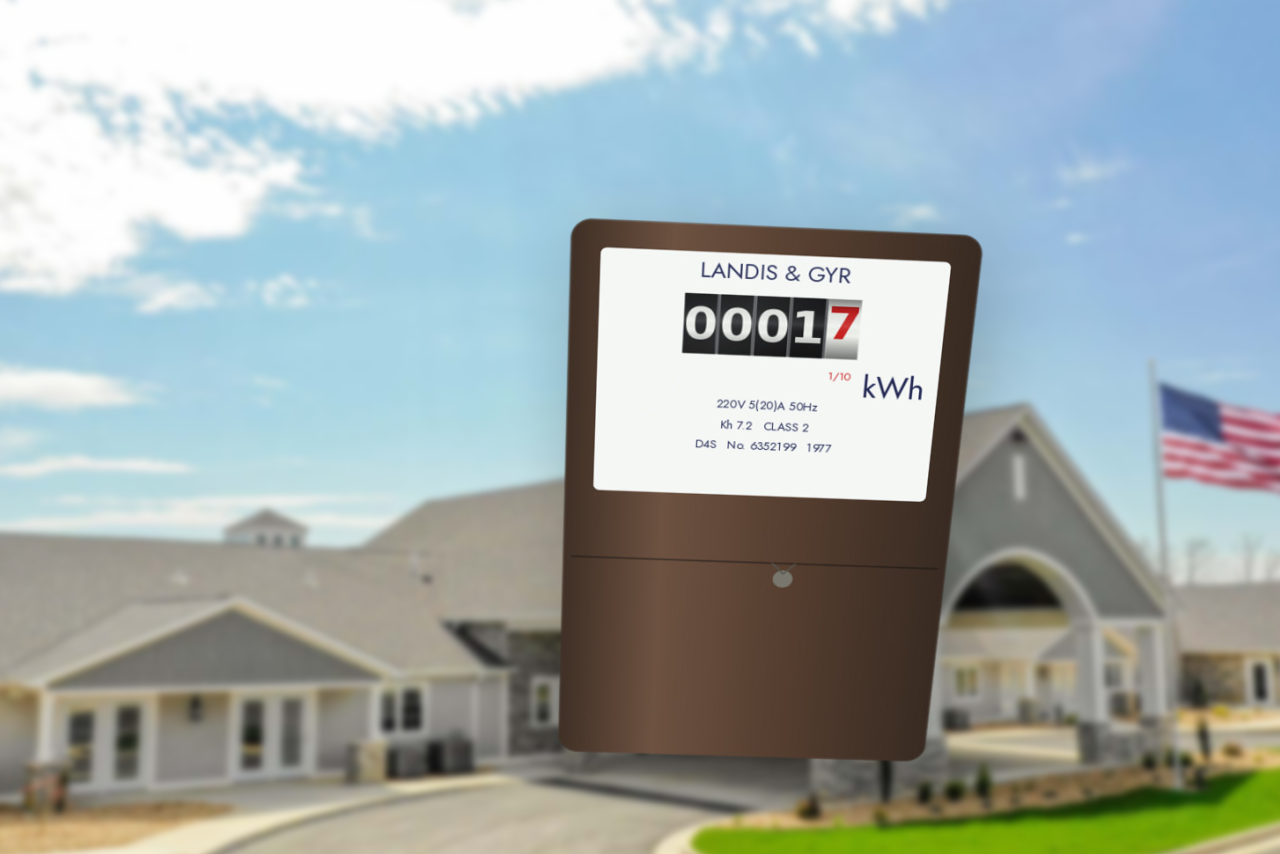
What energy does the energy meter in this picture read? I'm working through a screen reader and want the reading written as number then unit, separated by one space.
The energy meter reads 1.7 kWh
